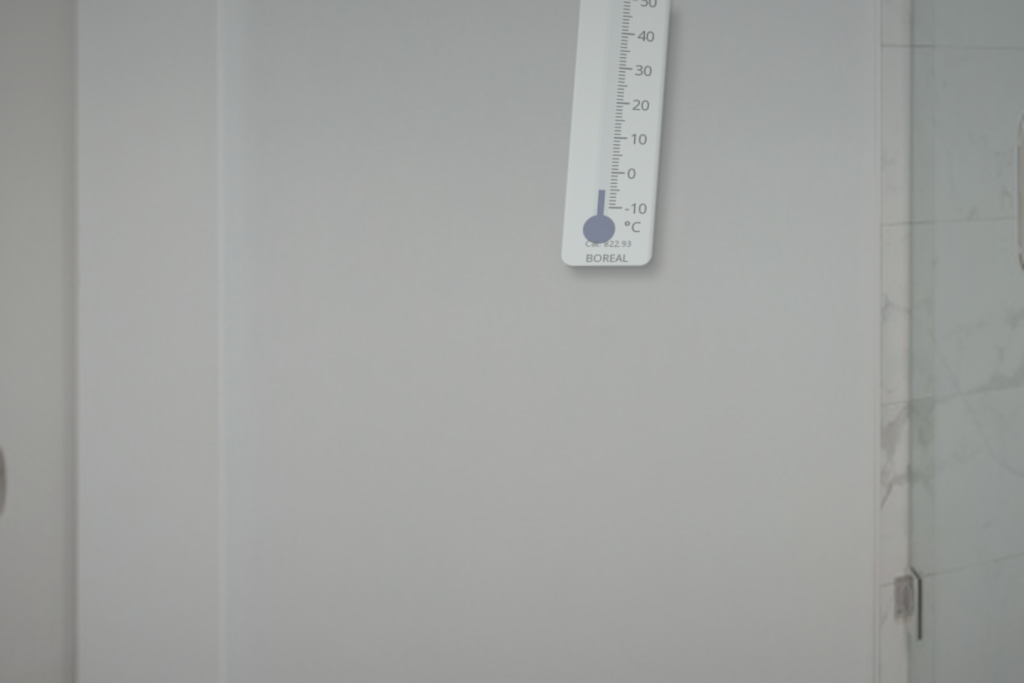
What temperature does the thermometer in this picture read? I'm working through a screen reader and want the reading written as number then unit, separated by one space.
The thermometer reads -5 °C
